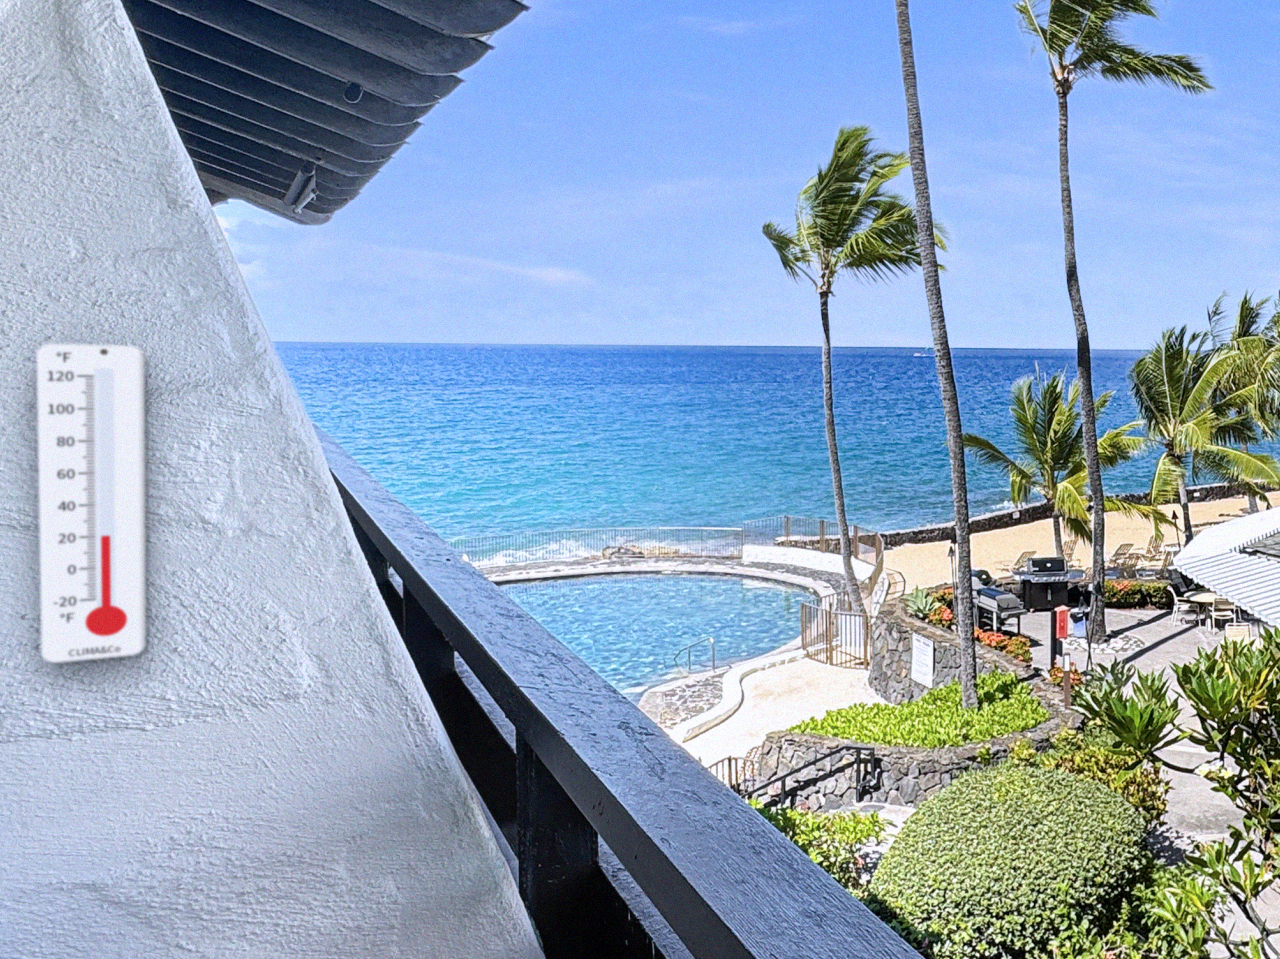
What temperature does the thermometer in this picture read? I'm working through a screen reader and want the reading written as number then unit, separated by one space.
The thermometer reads 20 °F
